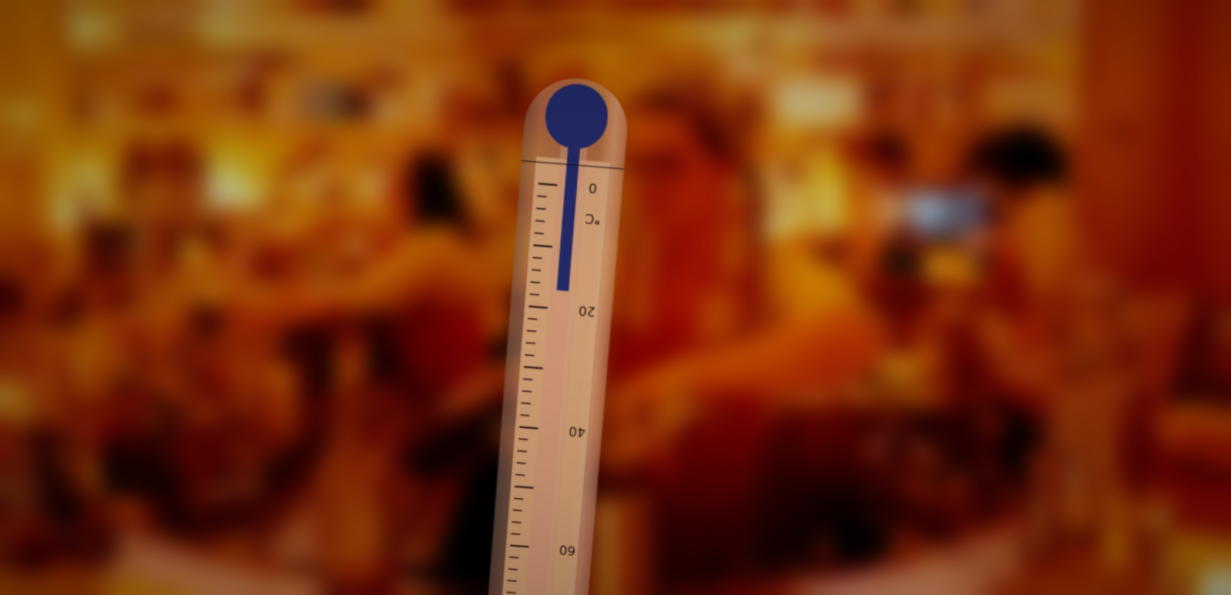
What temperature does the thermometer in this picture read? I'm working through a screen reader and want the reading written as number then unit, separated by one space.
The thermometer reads 17 °C
